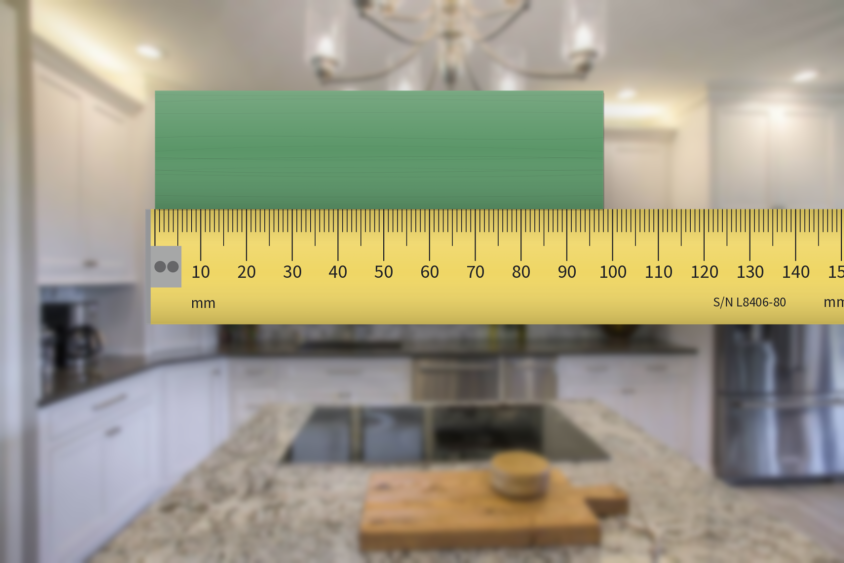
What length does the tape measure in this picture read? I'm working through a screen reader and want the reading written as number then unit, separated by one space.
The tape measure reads 98 mm
